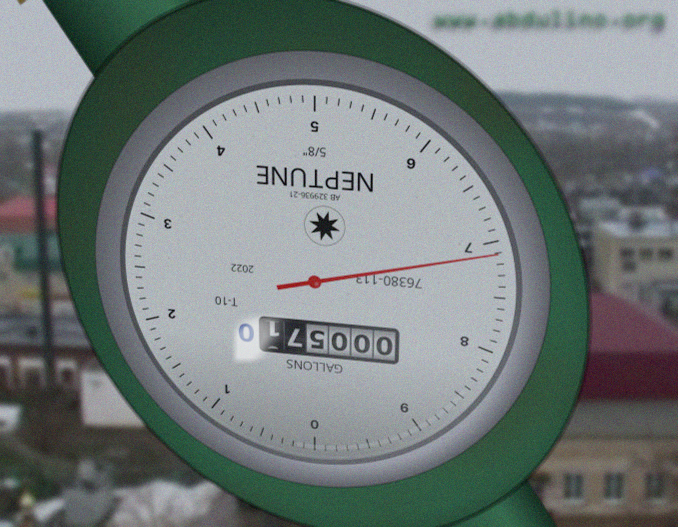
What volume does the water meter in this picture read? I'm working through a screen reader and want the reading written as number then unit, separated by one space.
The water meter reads 5707.1 gal
